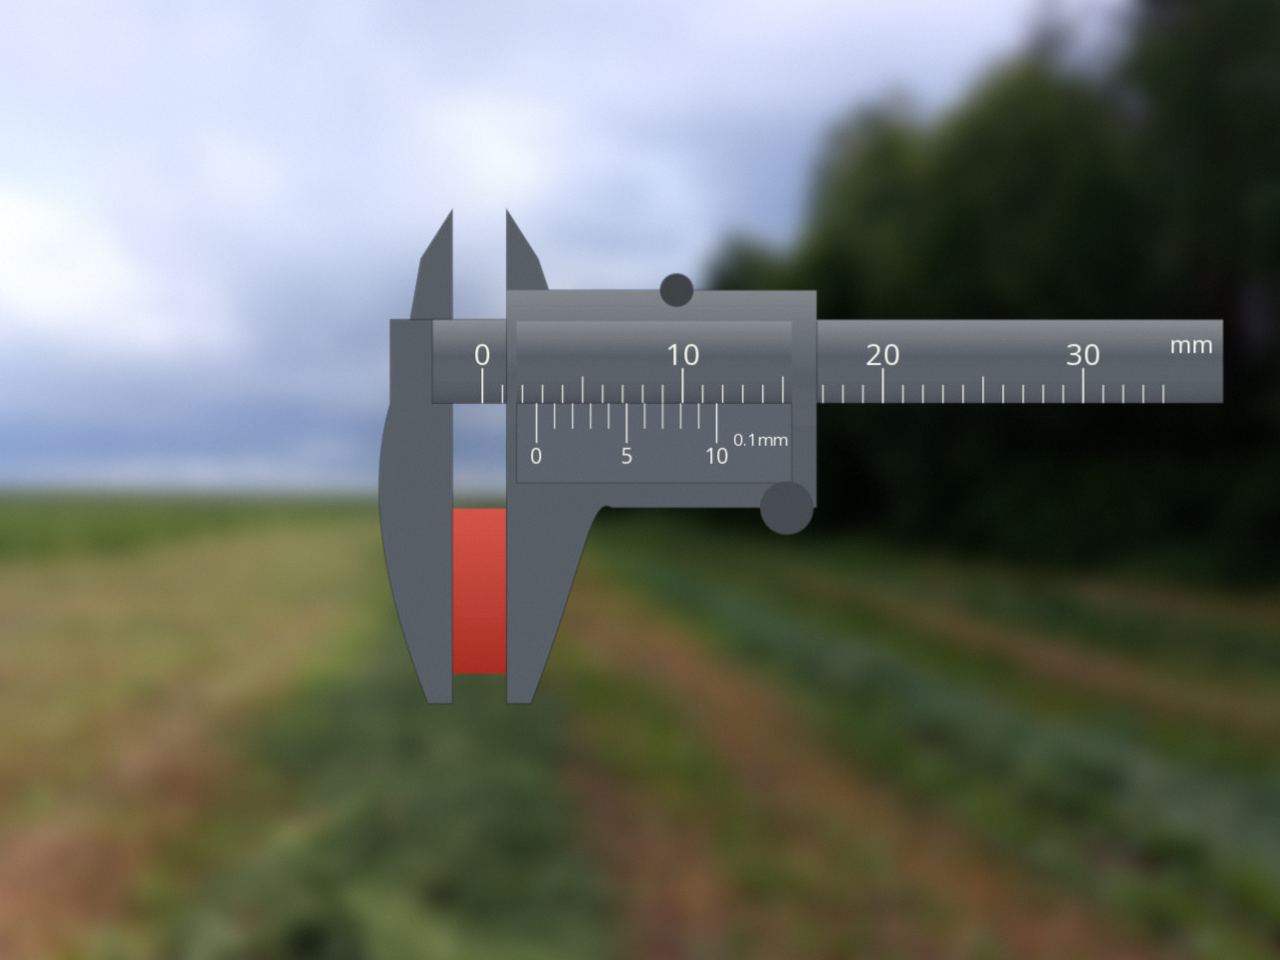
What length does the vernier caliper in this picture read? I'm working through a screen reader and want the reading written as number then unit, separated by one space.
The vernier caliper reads 2.7 mm
